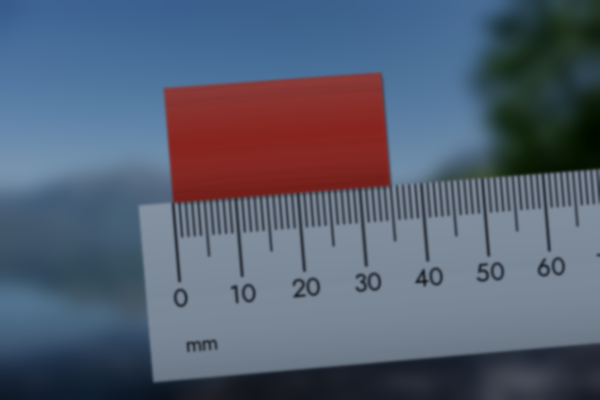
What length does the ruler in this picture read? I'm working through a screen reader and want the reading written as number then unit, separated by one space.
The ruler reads 35 mm
